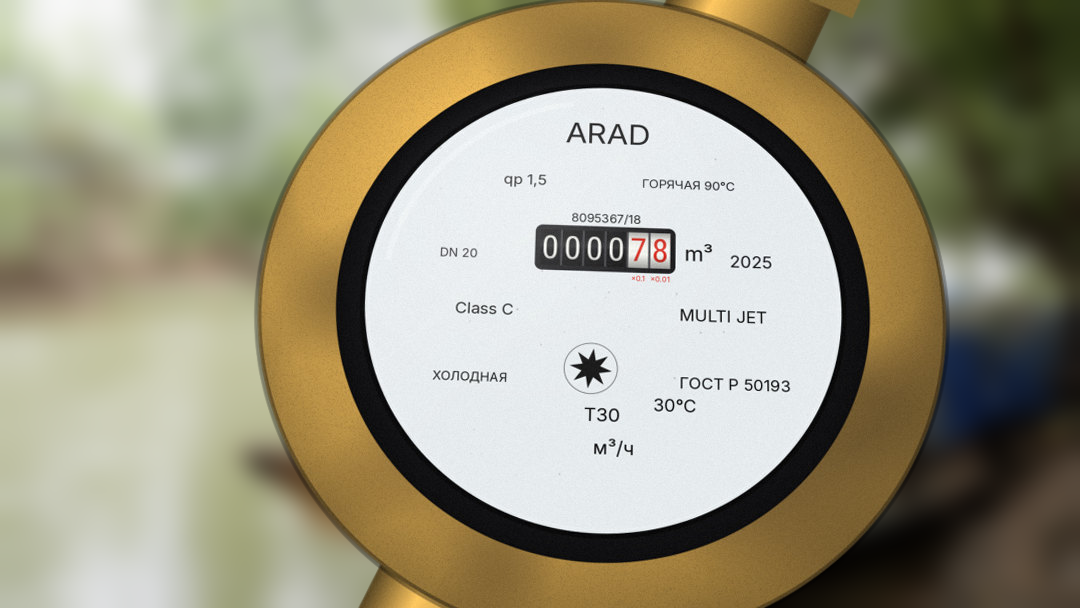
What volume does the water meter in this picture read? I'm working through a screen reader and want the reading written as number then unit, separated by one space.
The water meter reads 0.78 m³
